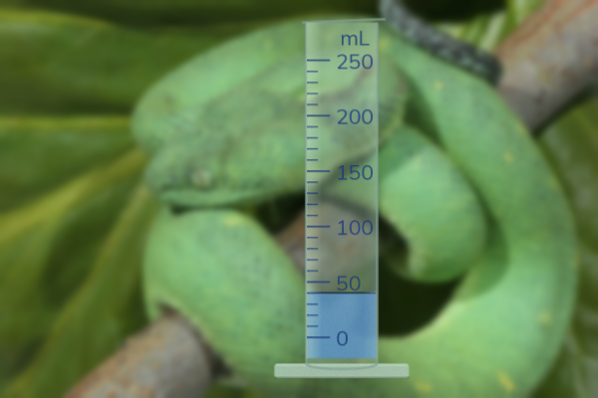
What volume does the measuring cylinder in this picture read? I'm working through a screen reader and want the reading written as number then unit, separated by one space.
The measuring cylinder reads 40 mL
